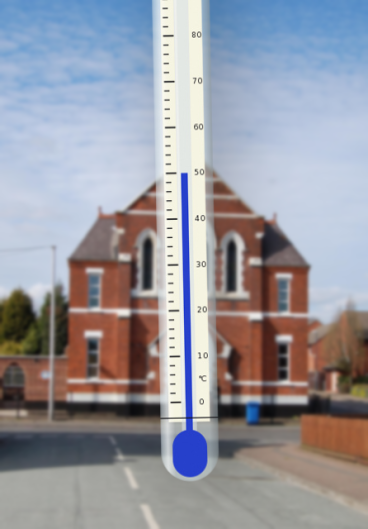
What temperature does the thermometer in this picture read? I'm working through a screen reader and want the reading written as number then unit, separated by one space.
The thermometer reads 50 °C
